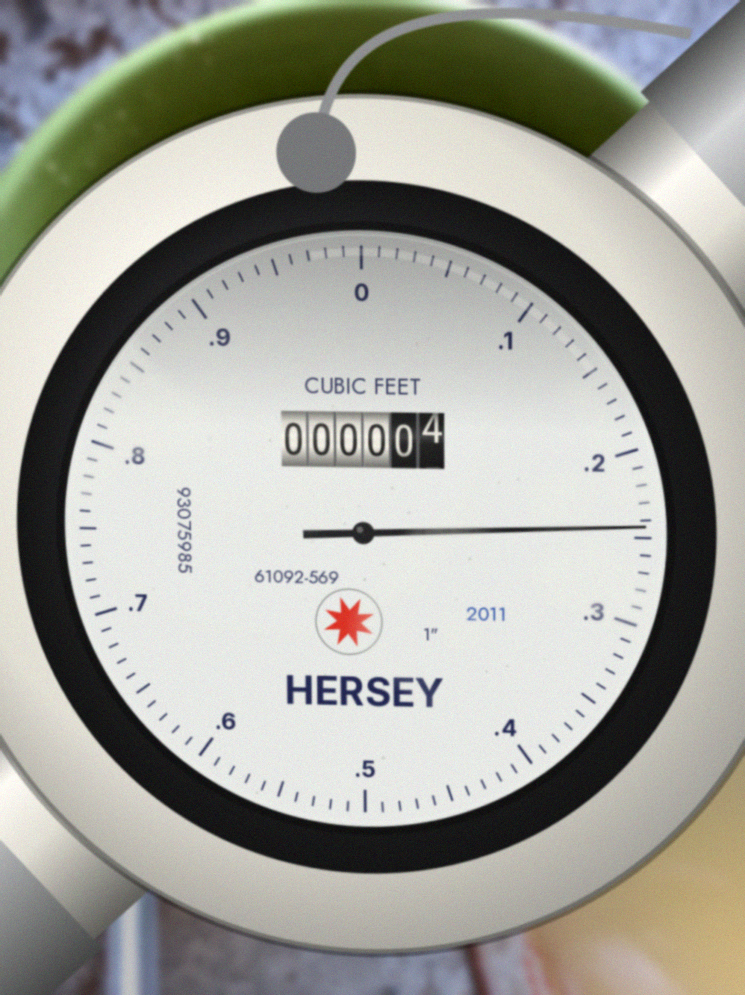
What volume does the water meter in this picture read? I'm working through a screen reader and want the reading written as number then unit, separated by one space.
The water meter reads 4.24 ft³
